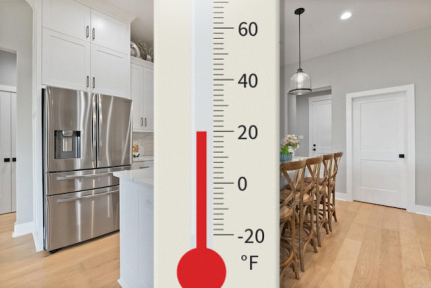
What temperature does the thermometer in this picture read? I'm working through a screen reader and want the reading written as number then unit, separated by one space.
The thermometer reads 20 °F
